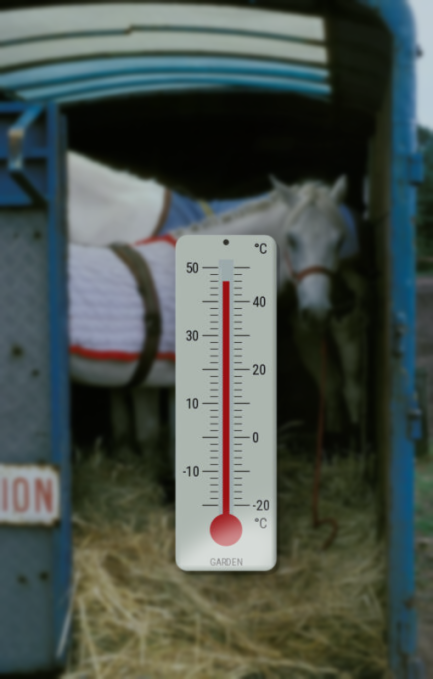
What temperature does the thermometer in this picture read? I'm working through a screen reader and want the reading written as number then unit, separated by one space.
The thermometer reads 46 °C
